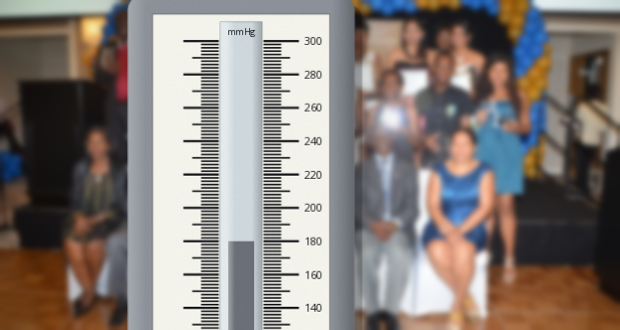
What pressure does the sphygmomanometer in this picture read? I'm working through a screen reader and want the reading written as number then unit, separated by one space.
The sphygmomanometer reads 180 mmHg
